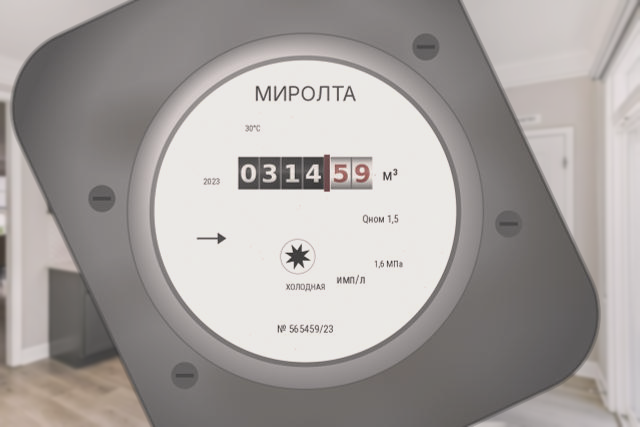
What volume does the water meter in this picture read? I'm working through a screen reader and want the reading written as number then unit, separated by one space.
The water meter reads 314.59 m³
